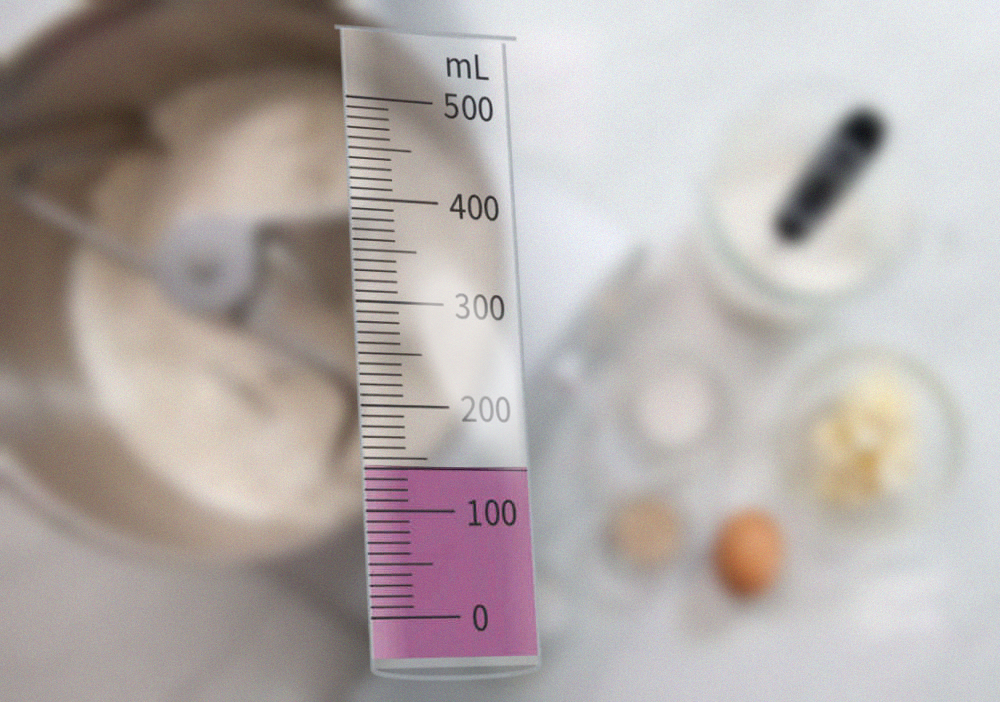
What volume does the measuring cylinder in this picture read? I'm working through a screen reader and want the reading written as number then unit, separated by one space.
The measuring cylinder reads 140 mL
